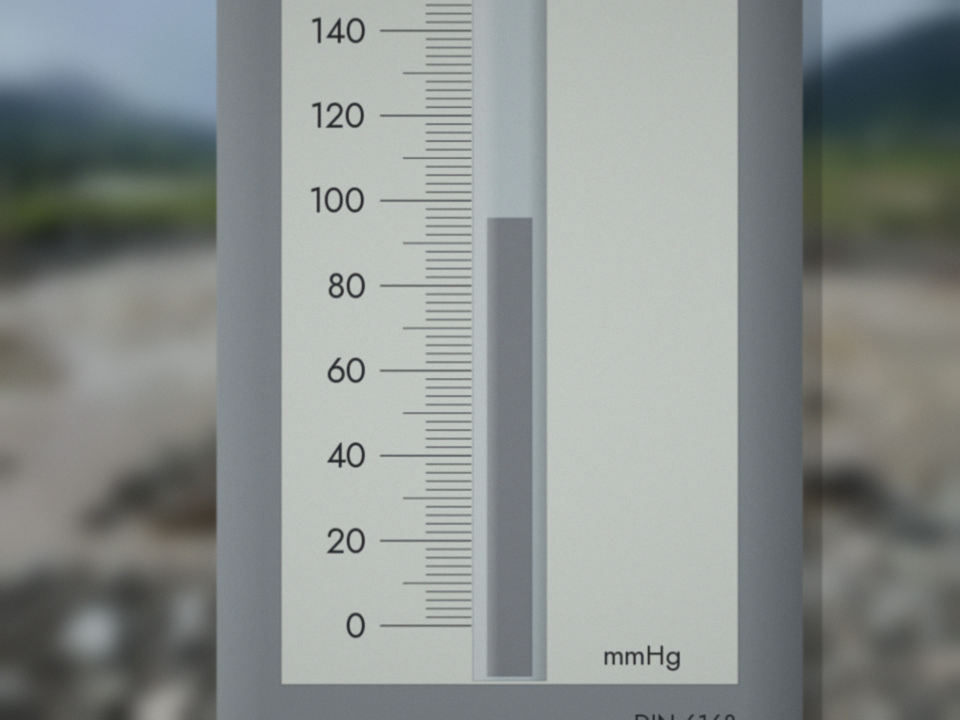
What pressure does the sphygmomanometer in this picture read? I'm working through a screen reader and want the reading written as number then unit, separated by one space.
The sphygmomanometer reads 96 mmHg
